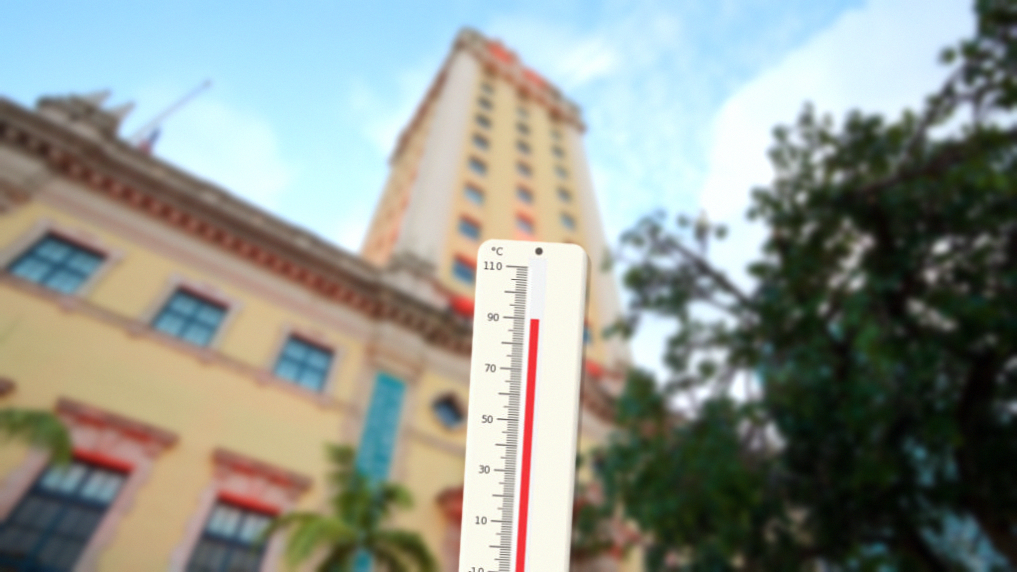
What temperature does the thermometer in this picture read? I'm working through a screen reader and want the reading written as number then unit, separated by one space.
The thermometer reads 90 °C
